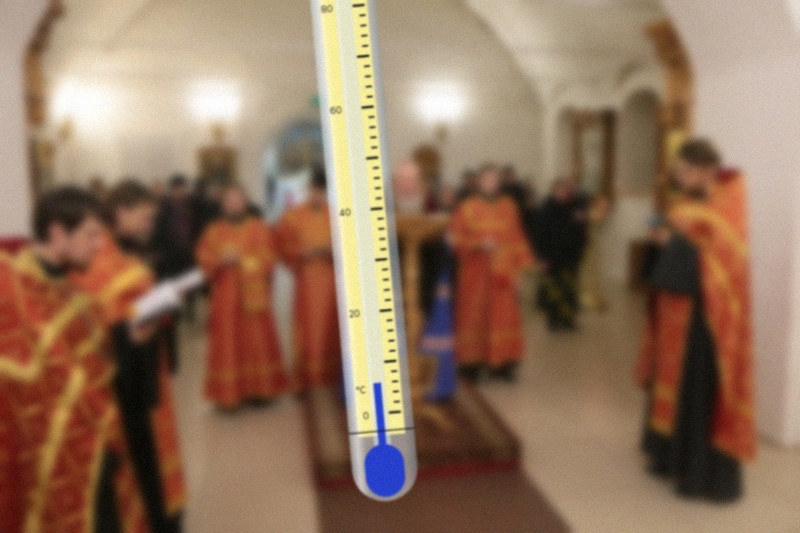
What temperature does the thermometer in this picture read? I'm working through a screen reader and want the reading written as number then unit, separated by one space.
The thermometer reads 6 °C
